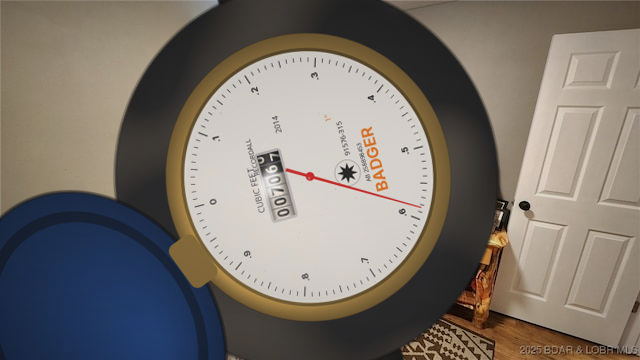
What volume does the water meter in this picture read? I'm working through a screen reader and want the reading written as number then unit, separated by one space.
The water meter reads 7066.58 ft³
